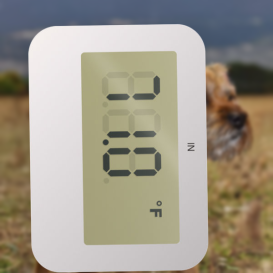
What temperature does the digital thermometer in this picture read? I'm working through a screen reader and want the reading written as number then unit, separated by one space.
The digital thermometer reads 71.0 °F
